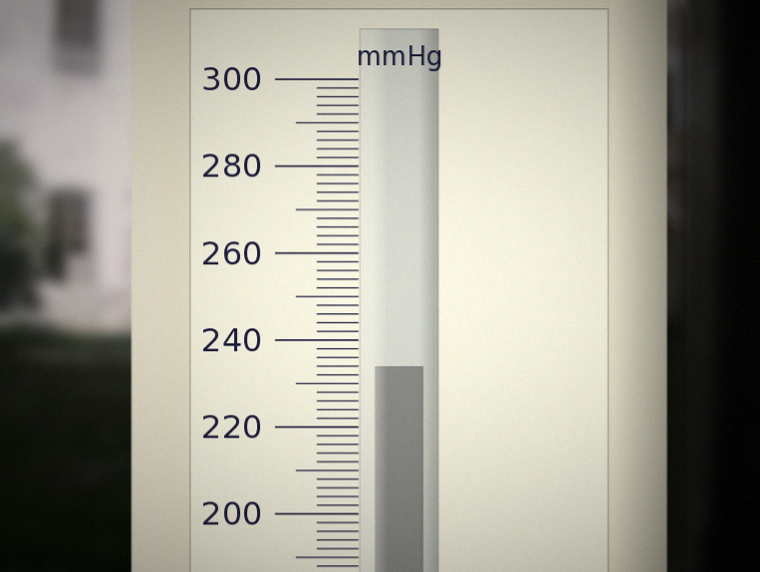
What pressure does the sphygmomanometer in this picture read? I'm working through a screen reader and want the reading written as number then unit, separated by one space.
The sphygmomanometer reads 234 mmHg
